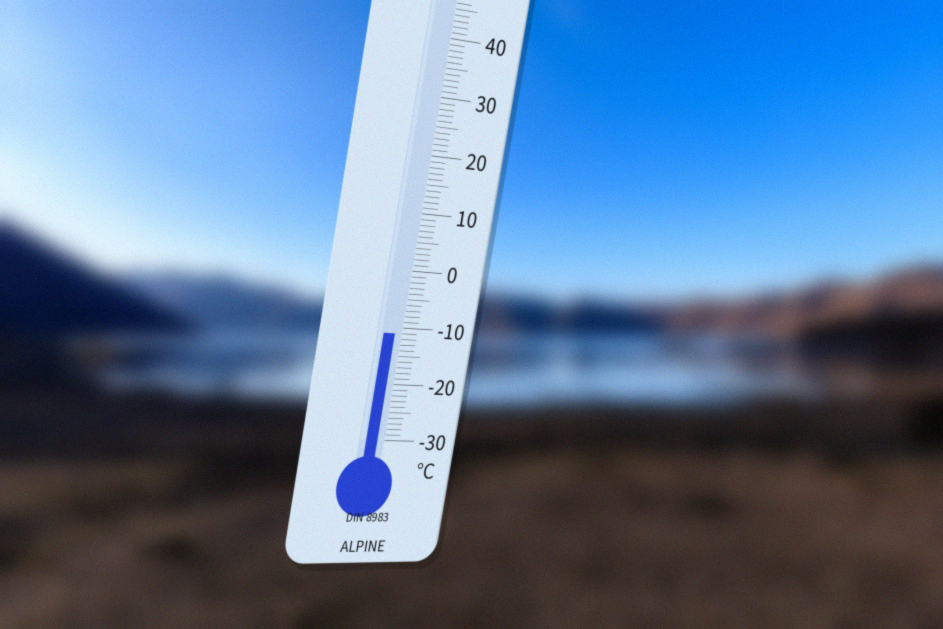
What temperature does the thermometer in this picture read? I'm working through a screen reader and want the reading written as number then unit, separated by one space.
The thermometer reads -11 °C
